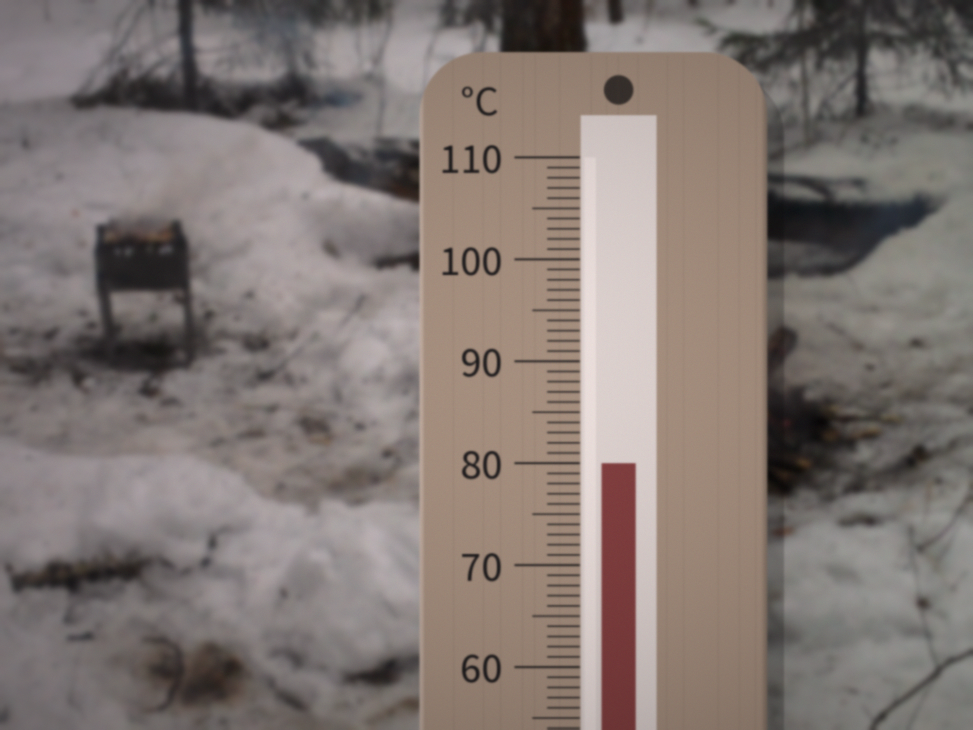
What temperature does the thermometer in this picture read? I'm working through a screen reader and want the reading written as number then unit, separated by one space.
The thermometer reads 80 °C
